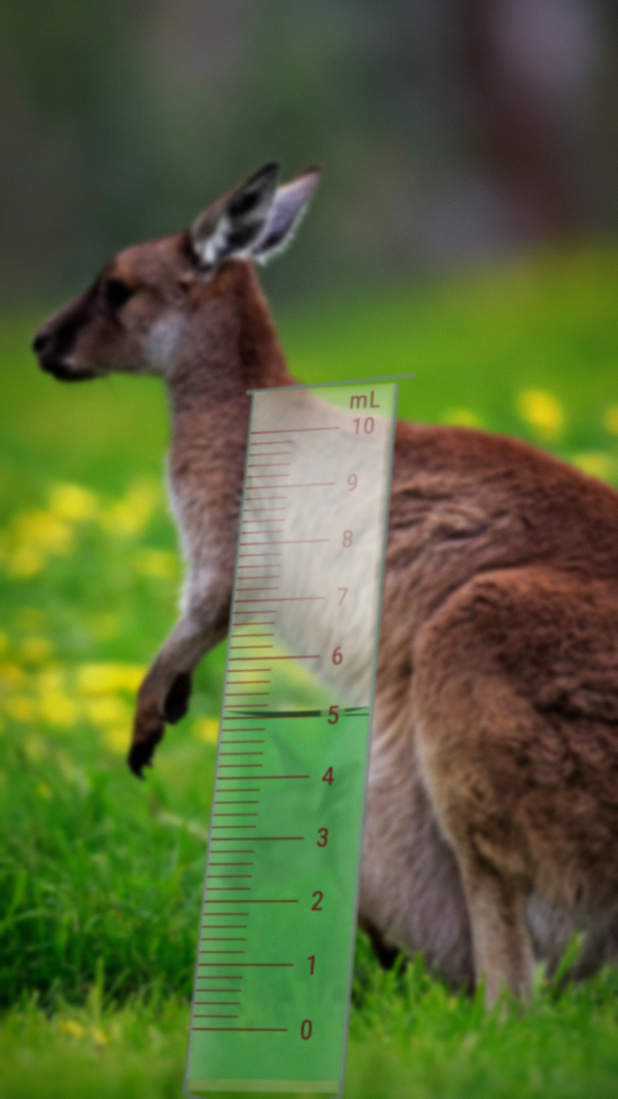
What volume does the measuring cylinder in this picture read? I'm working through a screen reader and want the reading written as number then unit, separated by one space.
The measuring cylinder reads 5 mL
